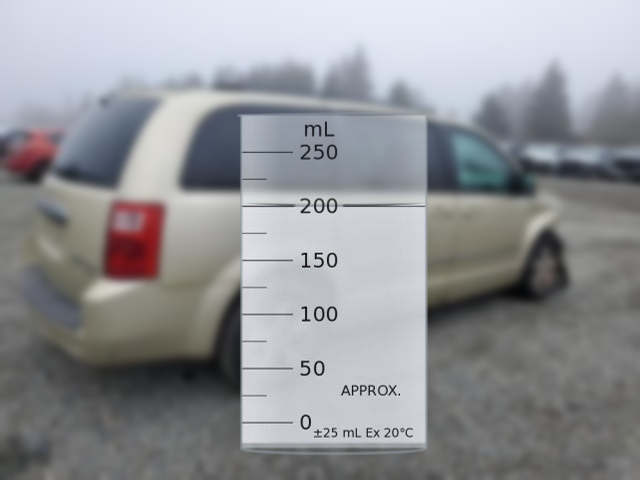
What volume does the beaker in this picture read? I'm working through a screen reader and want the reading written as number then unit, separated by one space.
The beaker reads 200 mL
